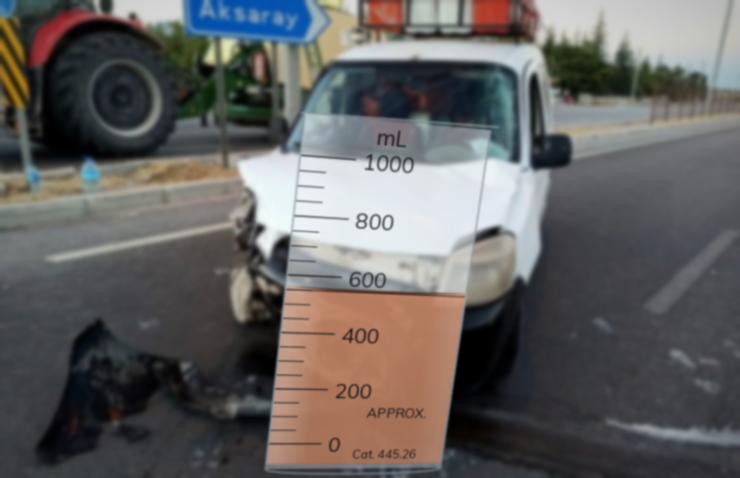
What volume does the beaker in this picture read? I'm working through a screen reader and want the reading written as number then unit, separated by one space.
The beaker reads 550 mL
